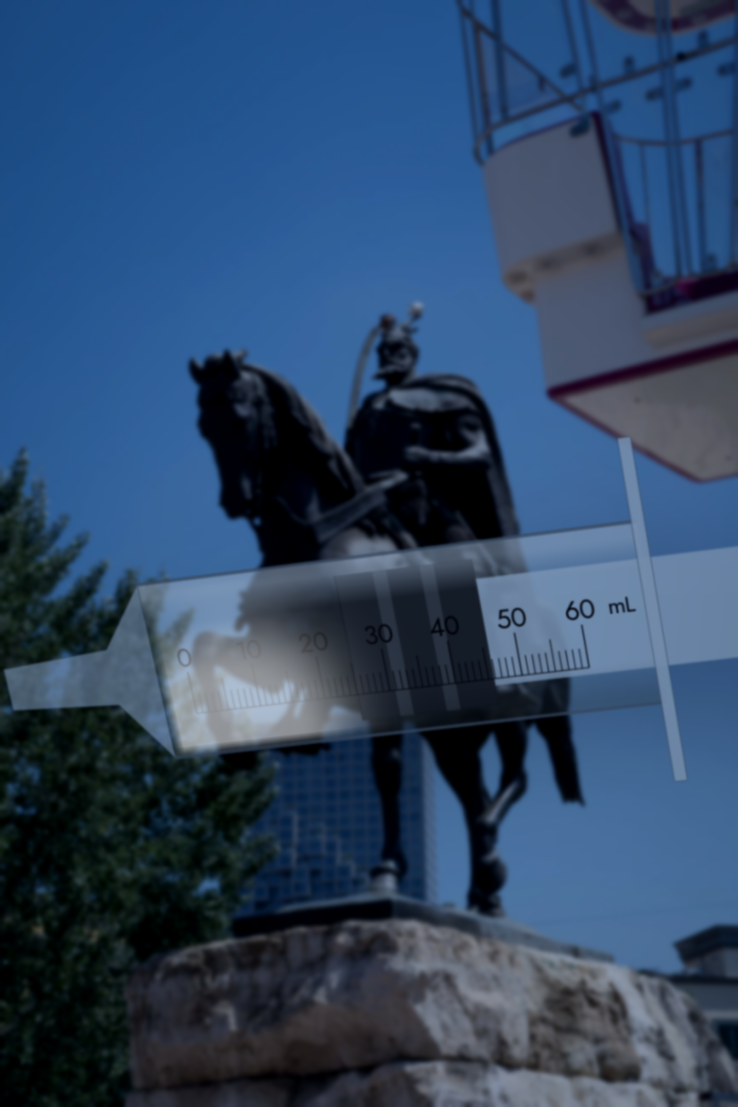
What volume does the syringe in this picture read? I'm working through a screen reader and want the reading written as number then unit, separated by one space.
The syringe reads 25 mL
